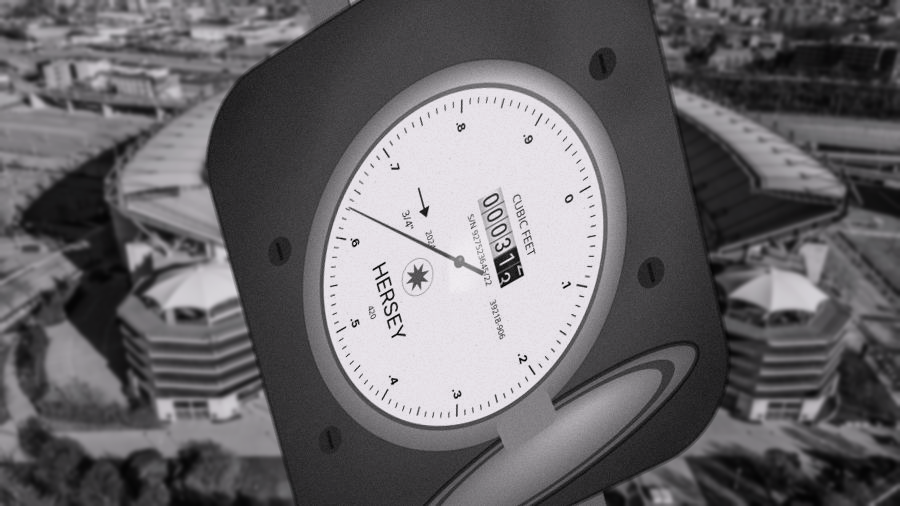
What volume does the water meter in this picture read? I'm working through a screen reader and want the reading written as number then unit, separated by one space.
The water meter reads 312.63 ft³
